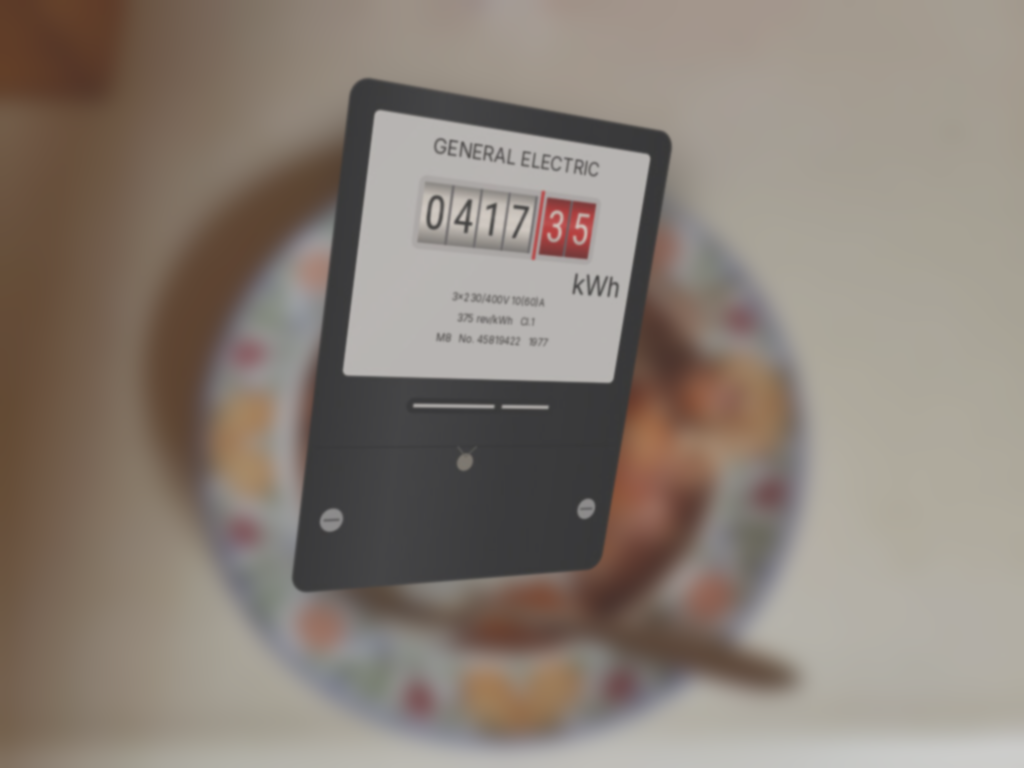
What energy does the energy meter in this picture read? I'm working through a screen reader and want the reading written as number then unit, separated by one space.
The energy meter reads 417.35 kWh
